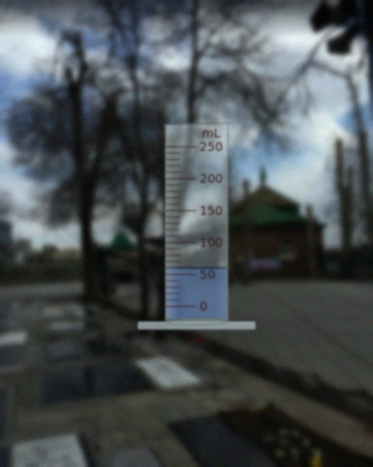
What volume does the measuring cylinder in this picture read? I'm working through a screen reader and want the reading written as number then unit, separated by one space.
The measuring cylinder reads 60 mL
